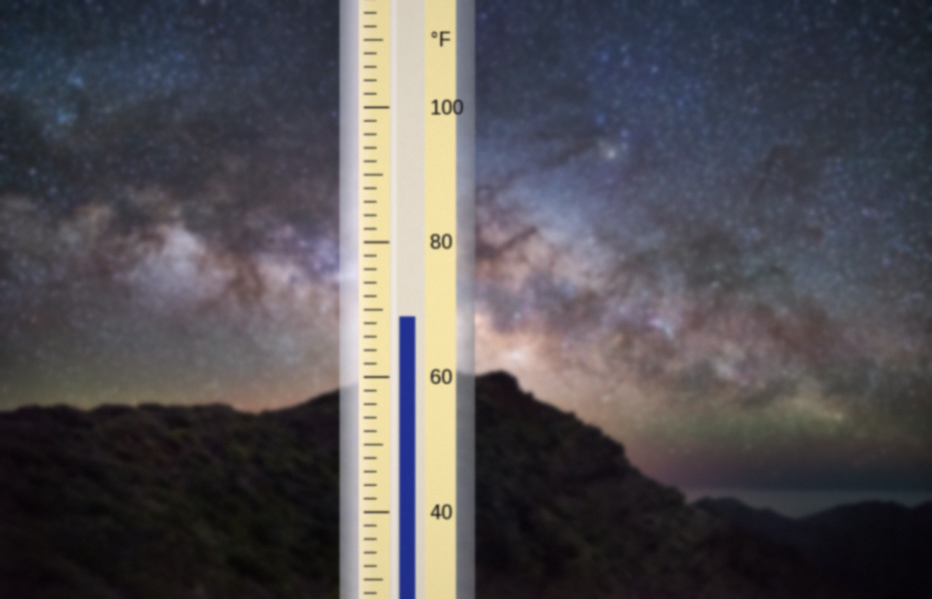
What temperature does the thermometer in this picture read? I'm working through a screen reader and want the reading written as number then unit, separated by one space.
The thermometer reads 69 °F
